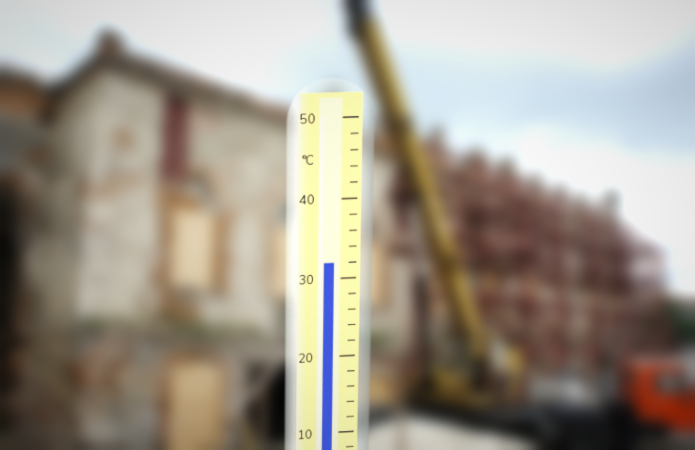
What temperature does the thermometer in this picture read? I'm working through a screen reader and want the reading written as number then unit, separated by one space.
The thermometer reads 32 °C
